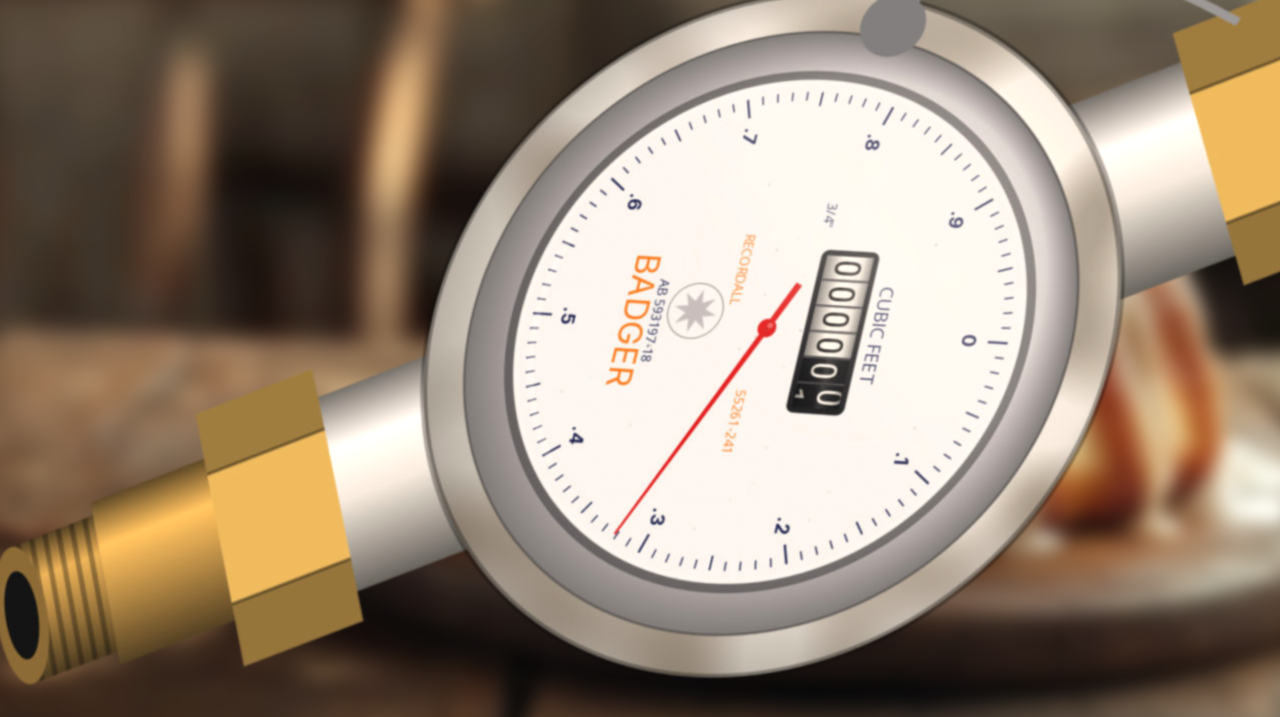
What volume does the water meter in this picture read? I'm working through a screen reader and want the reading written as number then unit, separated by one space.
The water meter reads 0.32 ft³
